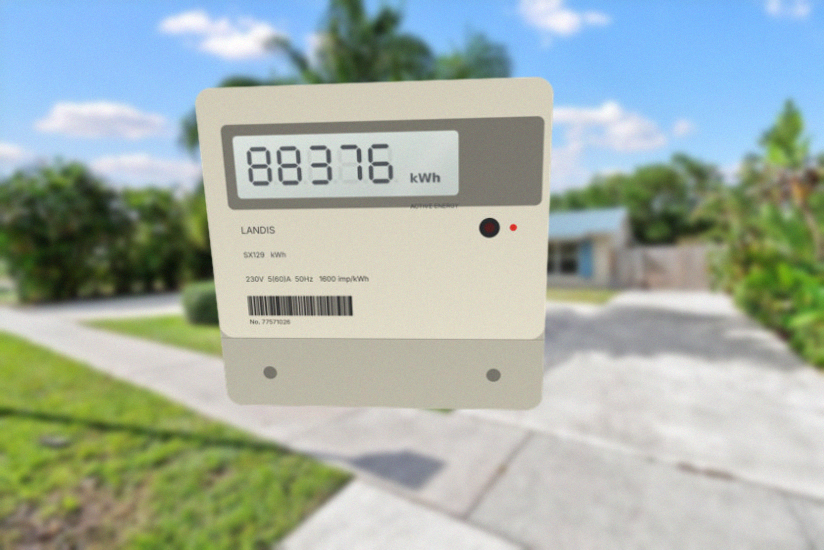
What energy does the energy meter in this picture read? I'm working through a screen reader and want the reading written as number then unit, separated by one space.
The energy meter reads 88376 kWh
